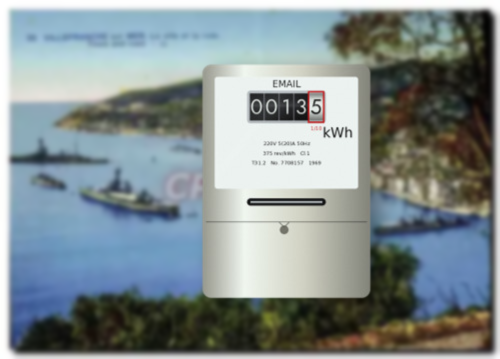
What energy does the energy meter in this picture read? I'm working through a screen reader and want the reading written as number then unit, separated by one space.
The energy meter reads 13.5 kWh
